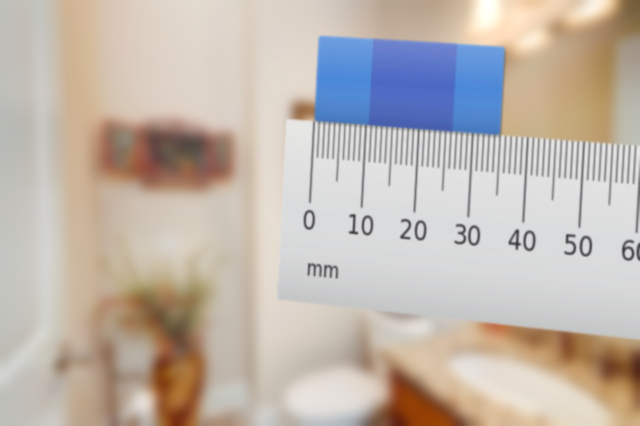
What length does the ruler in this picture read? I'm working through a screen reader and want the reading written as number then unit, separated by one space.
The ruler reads 35 mm
